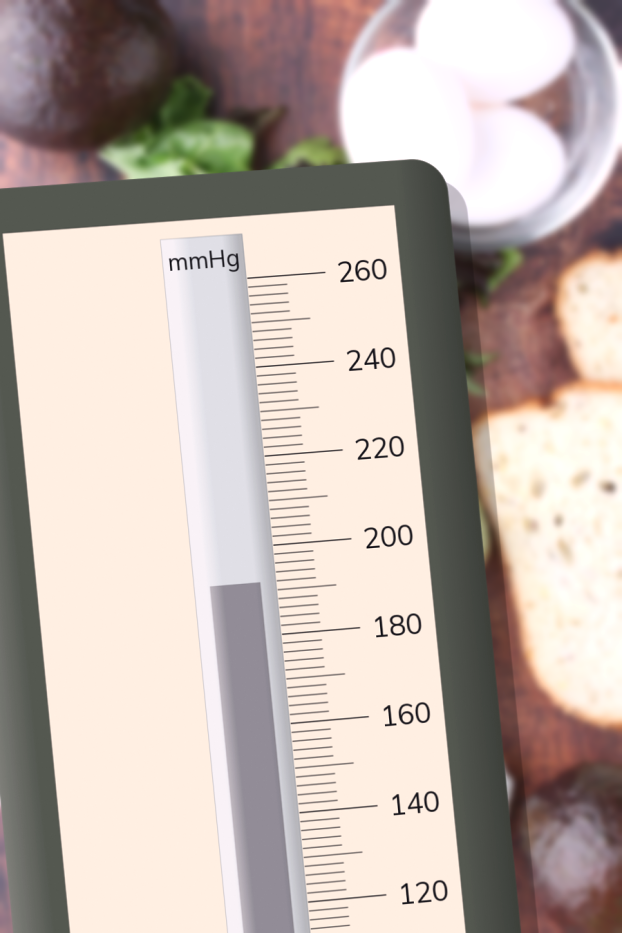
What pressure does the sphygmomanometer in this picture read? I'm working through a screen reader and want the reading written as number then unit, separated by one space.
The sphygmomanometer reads 192 mmHg
